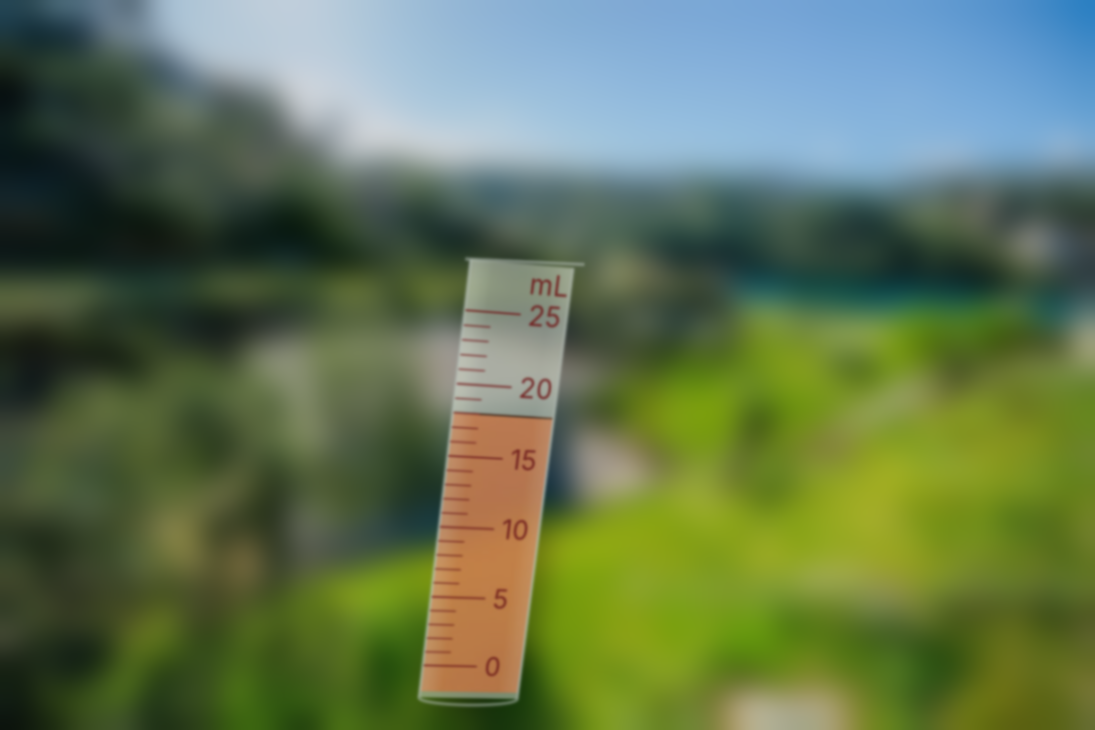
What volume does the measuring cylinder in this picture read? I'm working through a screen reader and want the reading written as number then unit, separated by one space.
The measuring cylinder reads 18 mL
